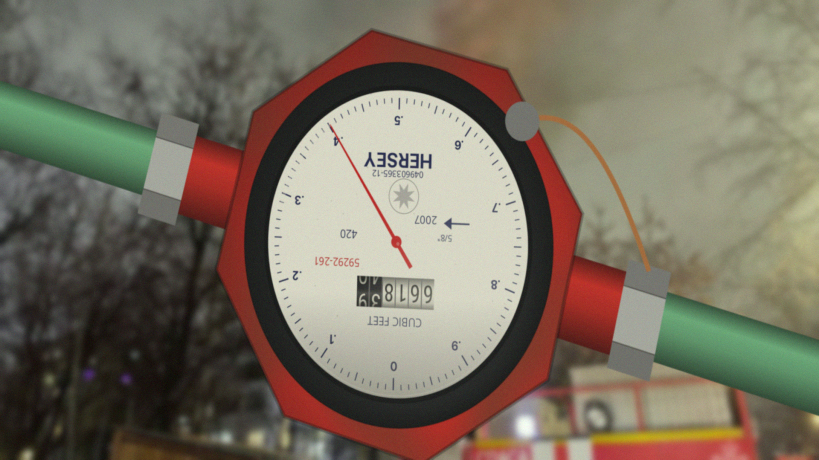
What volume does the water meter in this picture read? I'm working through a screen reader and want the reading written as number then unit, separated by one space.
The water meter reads 661839.40 ft³
